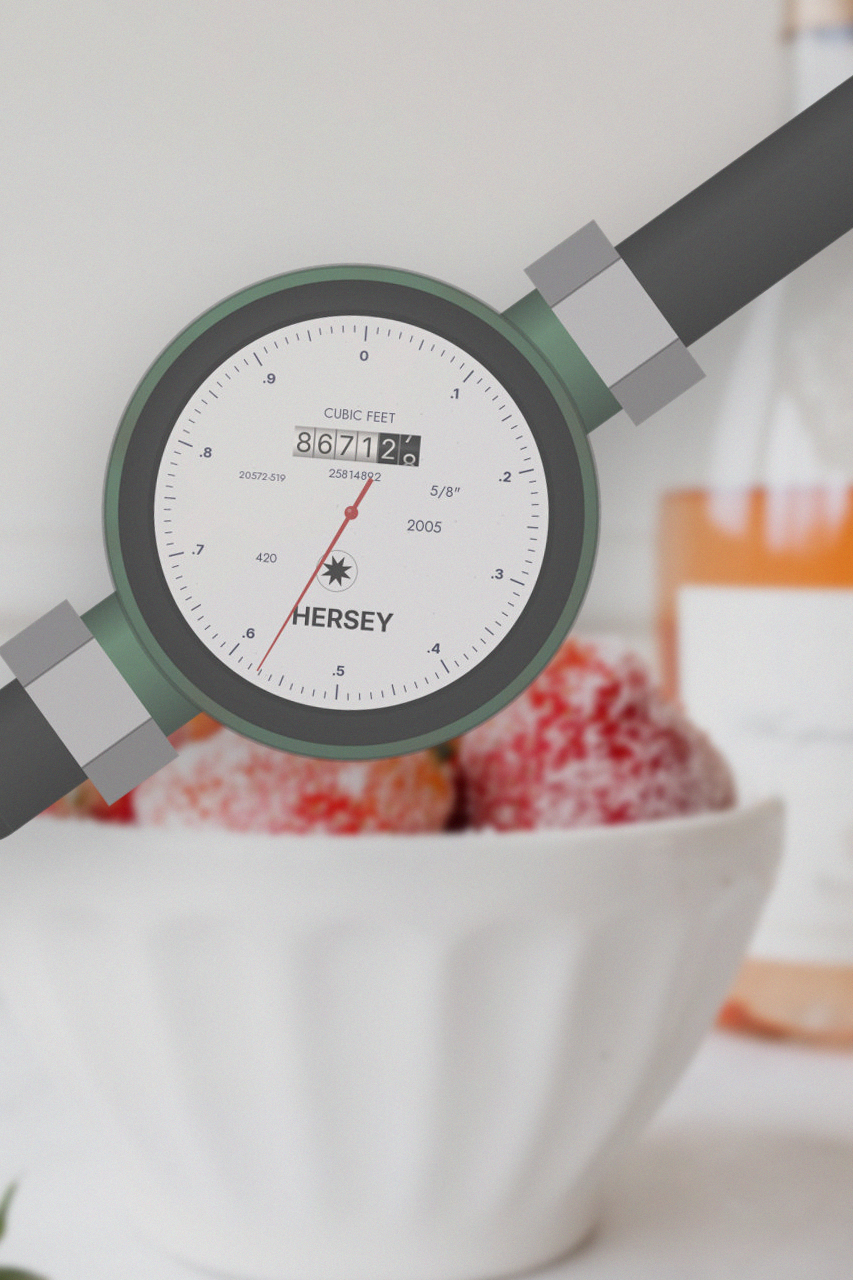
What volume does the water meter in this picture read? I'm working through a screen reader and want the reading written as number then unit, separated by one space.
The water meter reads 867127.57 ft³
